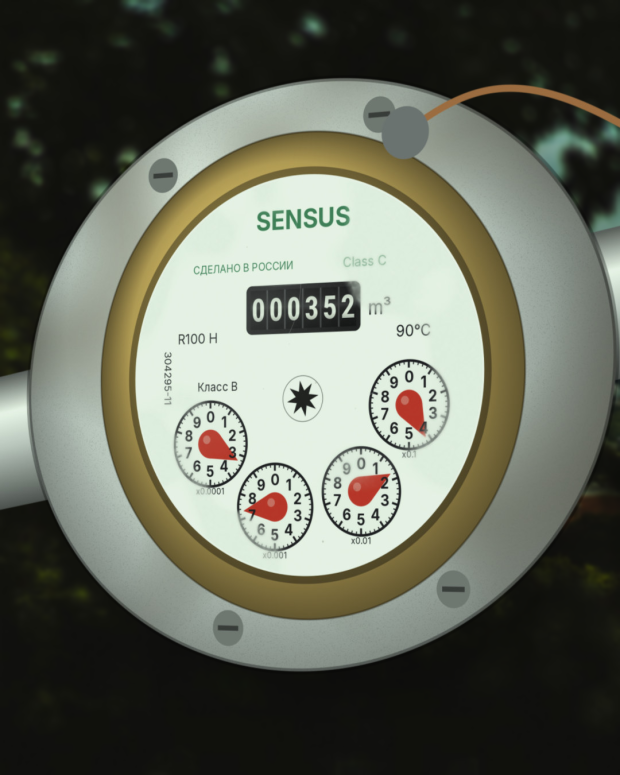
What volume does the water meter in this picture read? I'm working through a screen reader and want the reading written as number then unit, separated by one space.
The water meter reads 352.4173 m³
